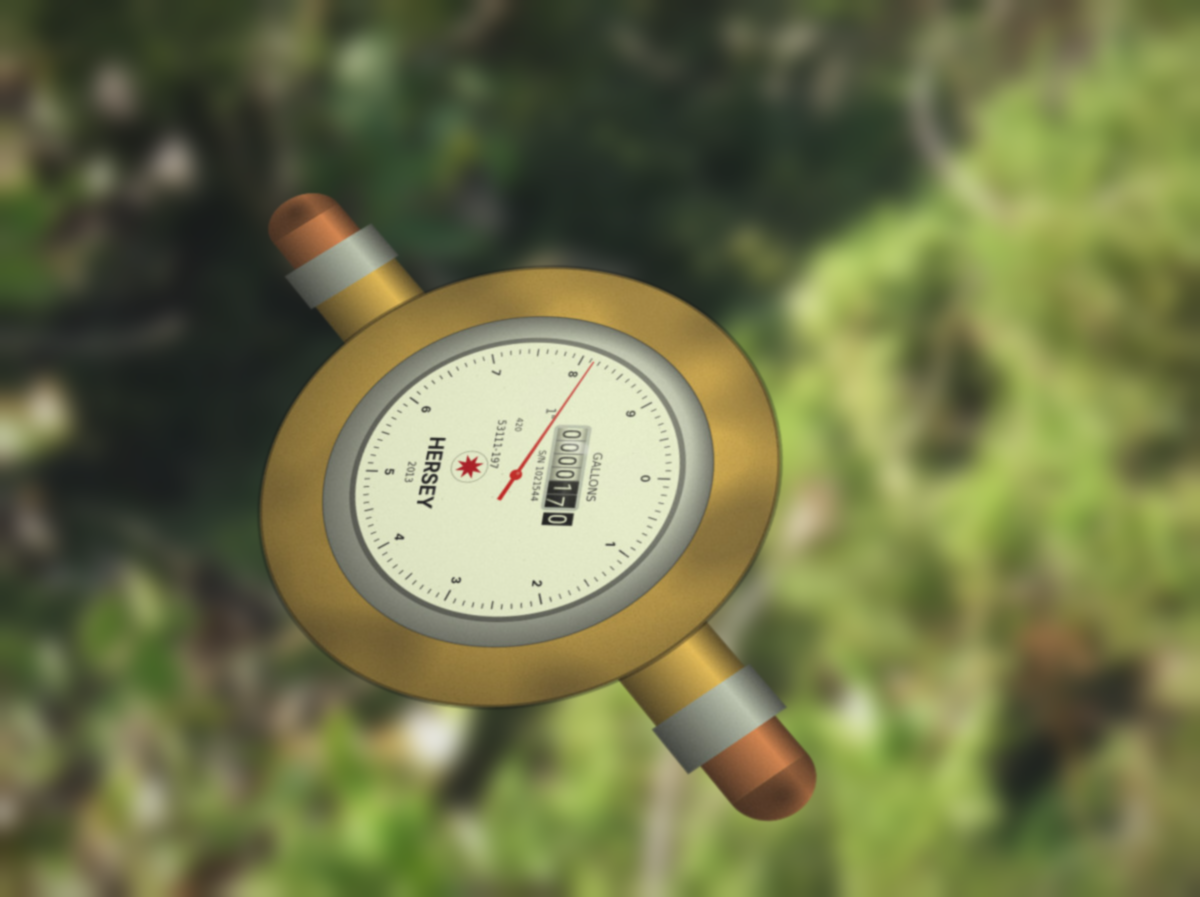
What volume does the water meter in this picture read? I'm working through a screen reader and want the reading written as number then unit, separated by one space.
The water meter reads 168.1 gal
